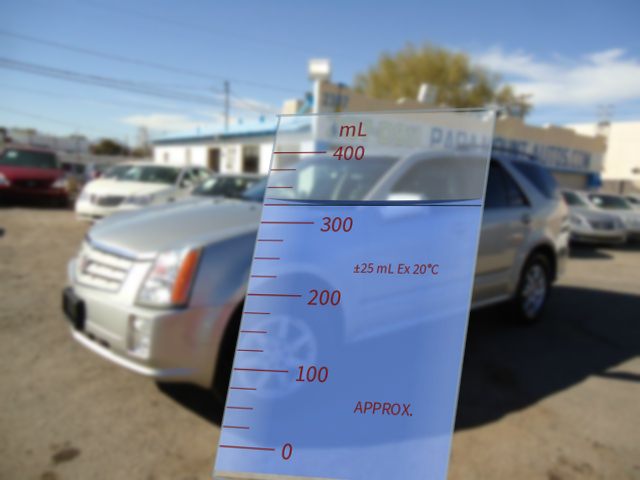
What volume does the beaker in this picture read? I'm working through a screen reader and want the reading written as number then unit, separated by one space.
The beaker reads 325 mL
